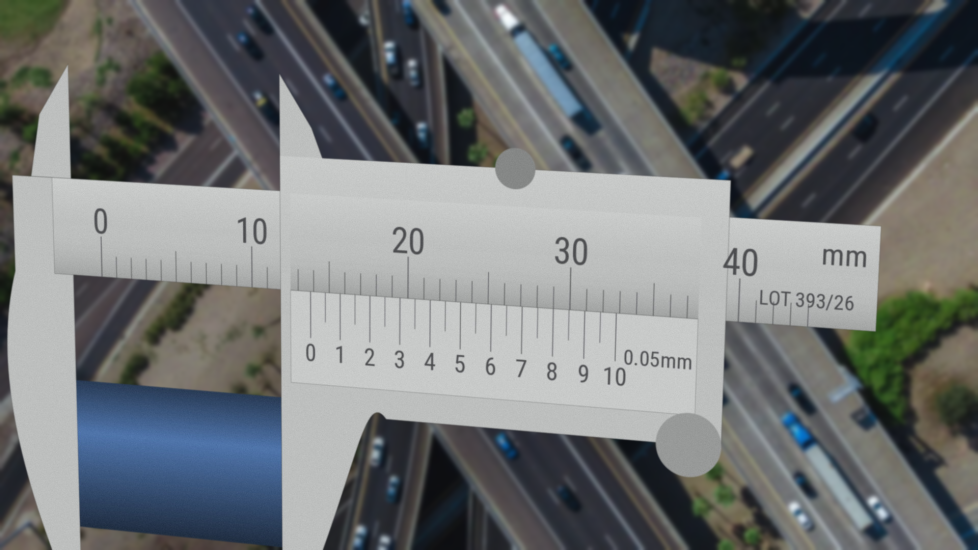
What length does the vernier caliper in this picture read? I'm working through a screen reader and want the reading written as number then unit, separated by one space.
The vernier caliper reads 13.8 mm
